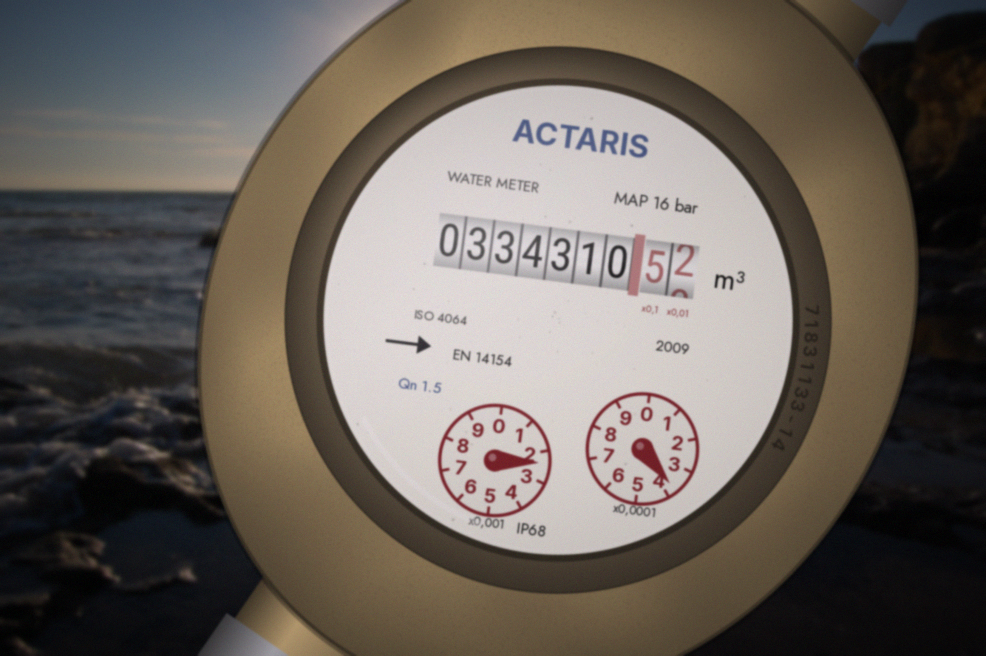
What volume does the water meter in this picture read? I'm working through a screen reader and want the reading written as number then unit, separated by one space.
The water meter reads 334310.5223 m³
